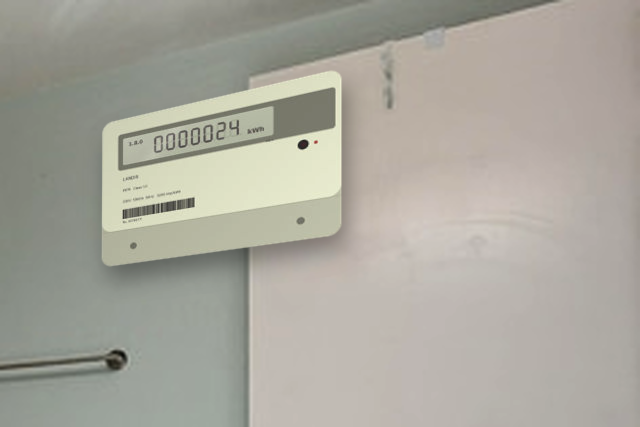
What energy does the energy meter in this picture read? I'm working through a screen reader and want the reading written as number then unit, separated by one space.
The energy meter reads 24 kWh
